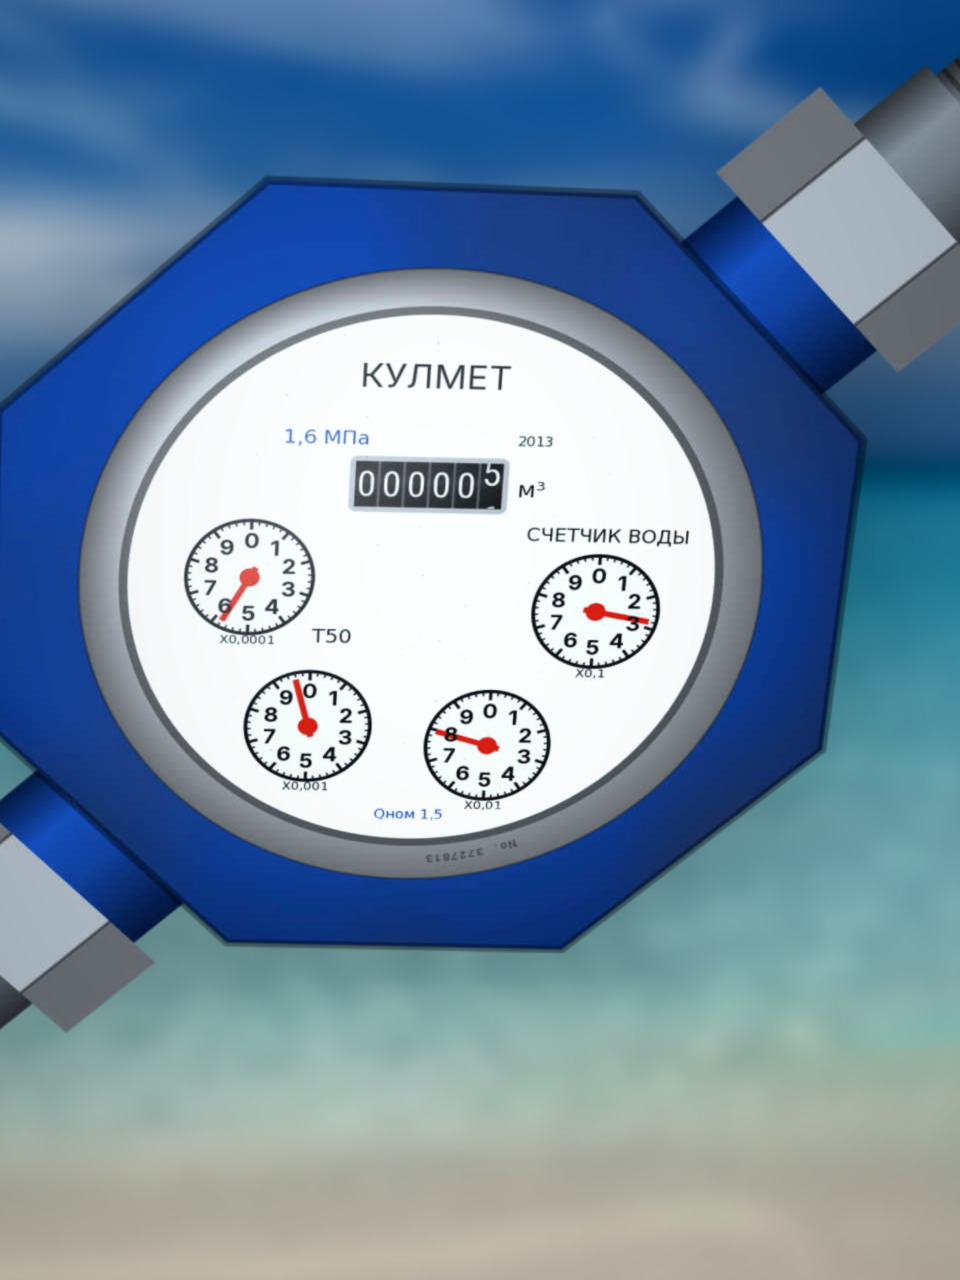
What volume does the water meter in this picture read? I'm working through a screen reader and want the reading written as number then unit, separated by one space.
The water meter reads 5.2795 m³
